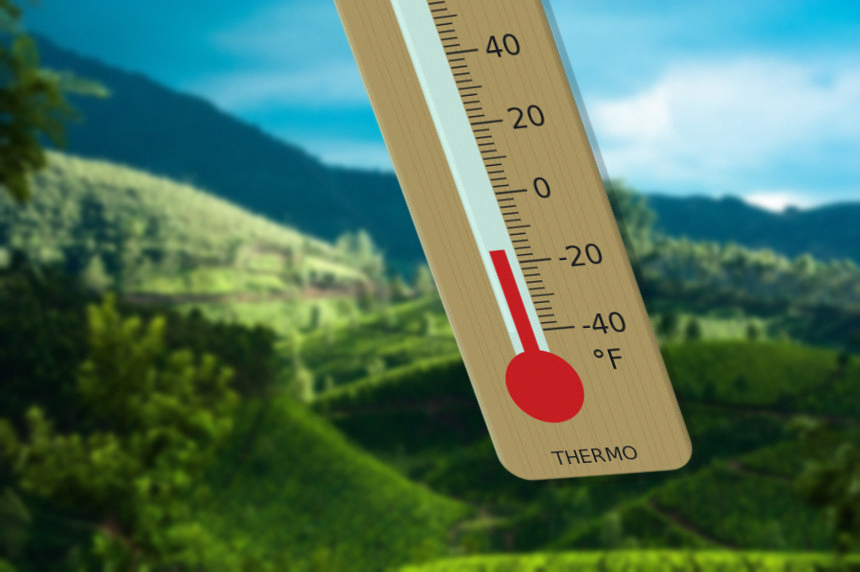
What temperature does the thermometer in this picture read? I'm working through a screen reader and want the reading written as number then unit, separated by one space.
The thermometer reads -16 °F
